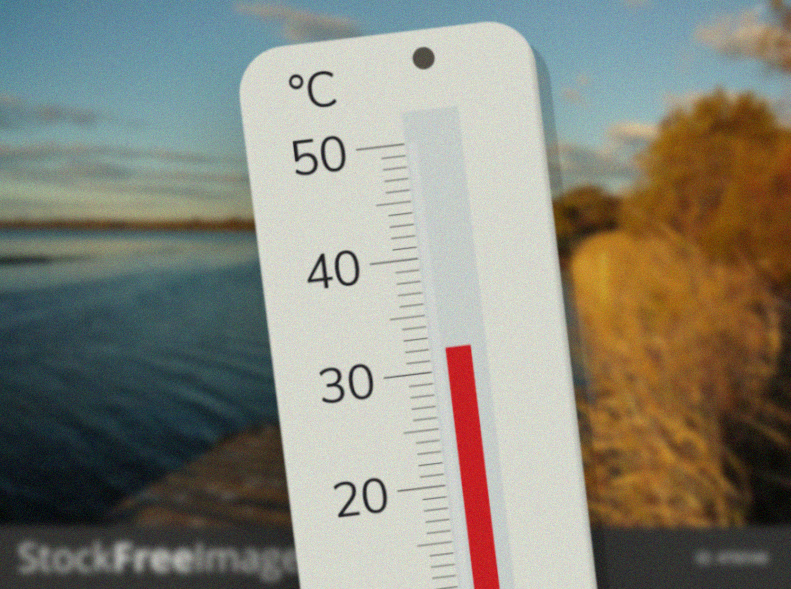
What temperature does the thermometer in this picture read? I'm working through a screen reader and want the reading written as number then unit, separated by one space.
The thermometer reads 32 °C
